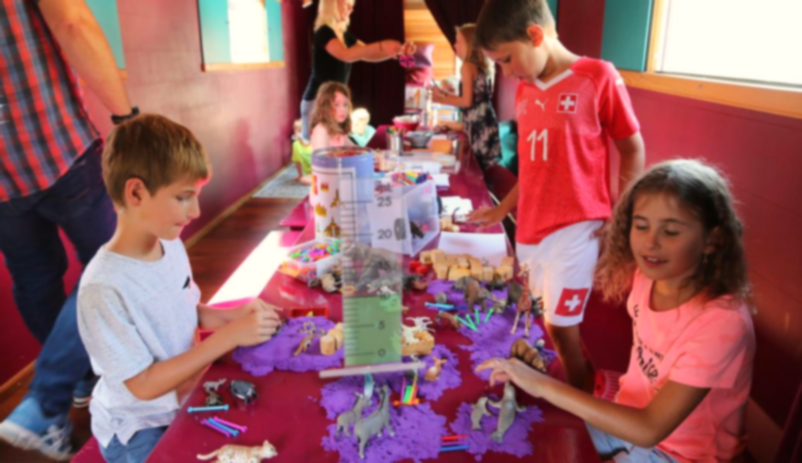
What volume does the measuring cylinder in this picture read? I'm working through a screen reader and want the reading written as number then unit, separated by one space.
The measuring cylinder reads 10 mL
